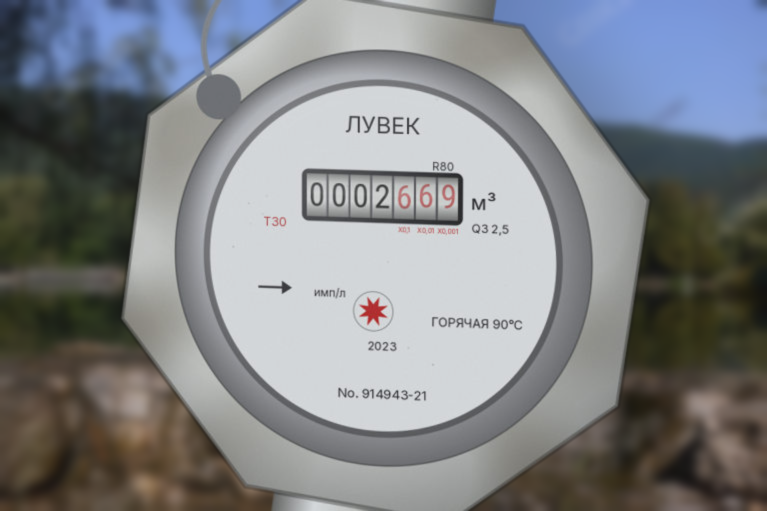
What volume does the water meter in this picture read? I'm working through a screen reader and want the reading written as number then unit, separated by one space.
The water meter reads 2.669 m³
